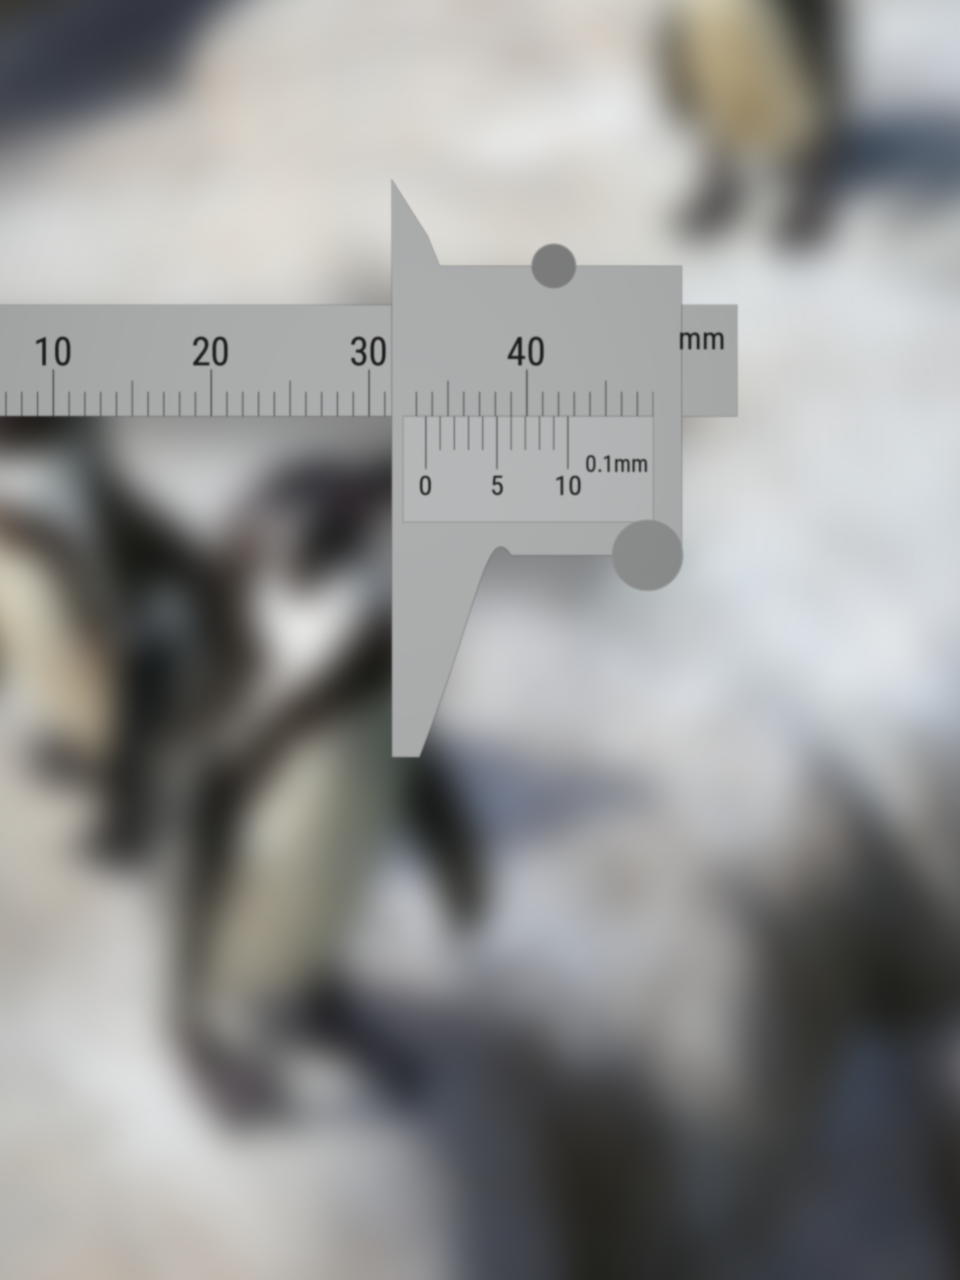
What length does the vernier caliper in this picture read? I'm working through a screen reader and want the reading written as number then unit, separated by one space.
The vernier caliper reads 33.6 mm
